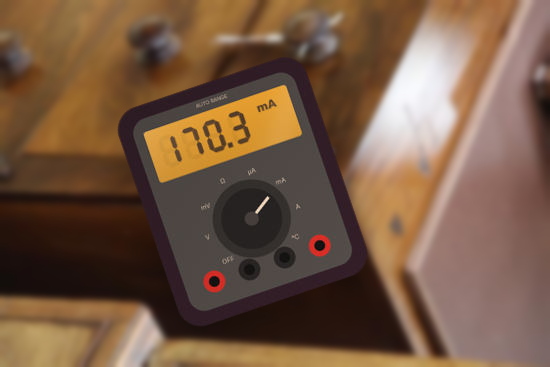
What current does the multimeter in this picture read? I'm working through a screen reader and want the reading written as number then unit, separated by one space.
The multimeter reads 170.3 mA
